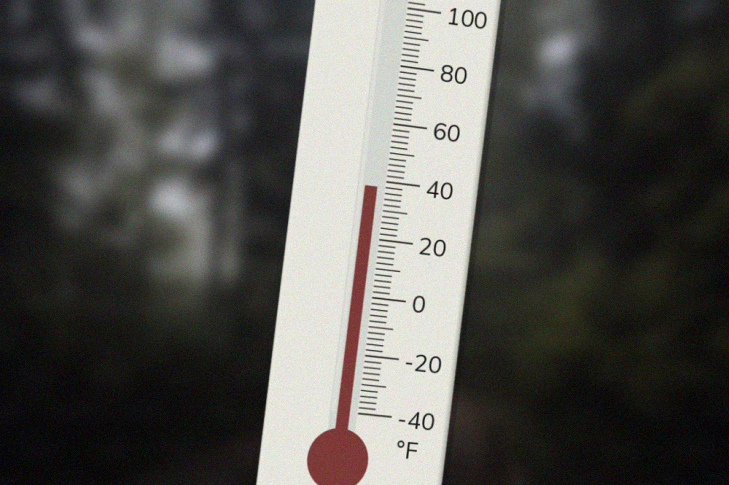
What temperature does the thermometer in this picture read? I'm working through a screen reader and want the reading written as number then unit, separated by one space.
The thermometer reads 38 °F
